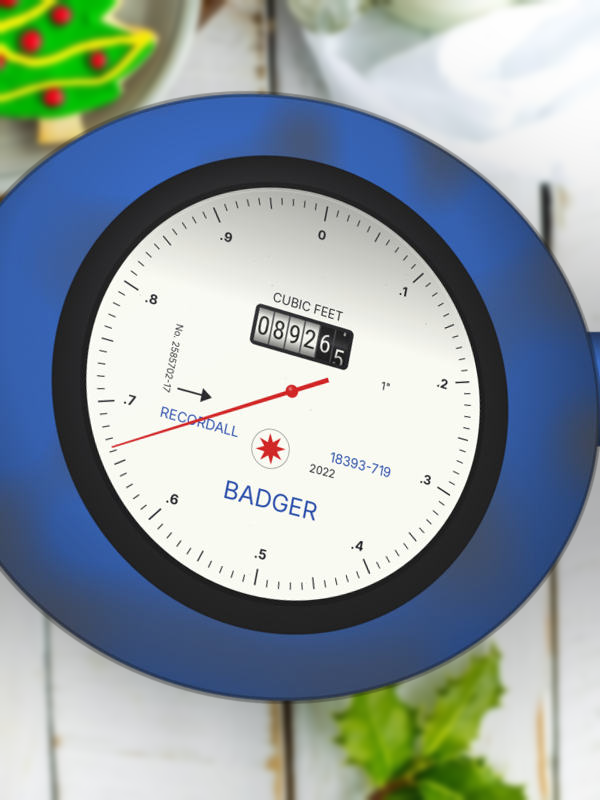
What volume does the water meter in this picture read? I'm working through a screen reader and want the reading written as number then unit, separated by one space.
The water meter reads 89264.66 ft³
